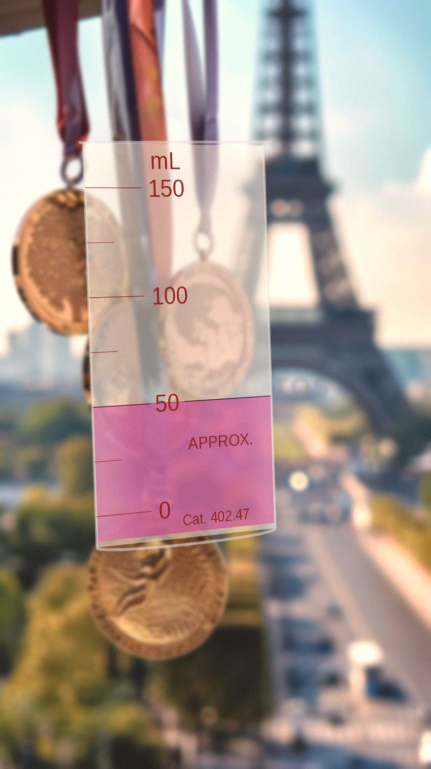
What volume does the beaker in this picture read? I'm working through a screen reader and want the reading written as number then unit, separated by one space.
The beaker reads 50 mL
